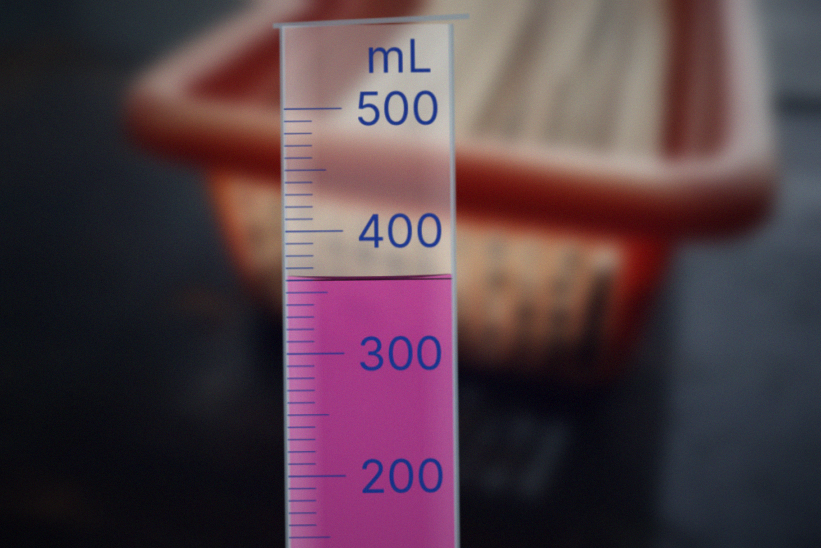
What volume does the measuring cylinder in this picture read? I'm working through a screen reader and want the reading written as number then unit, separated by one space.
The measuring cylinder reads 360 mL
